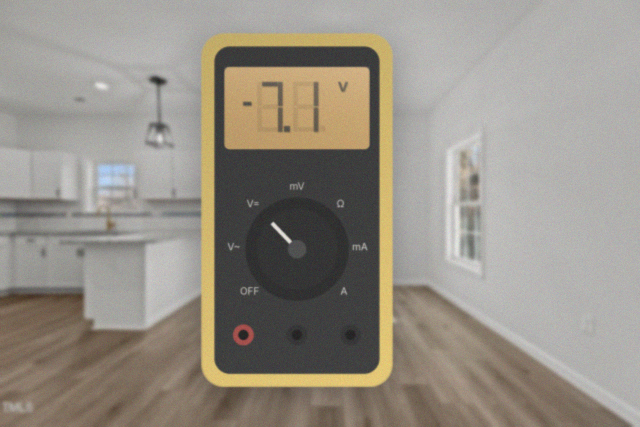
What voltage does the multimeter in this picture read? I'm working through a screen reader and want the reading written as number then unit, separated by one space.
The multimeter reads -7.1 V
